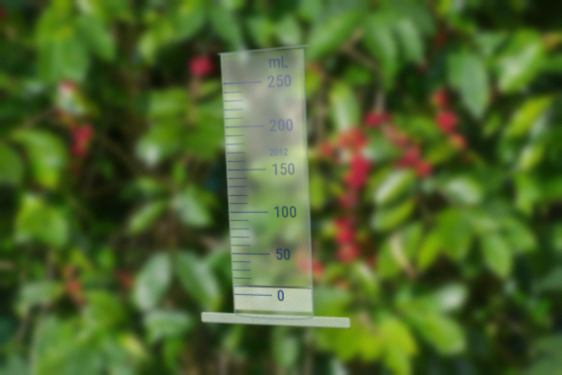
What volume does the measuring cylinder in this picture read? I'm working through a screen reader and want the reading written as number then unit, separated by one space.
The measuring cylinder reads 10 mL
